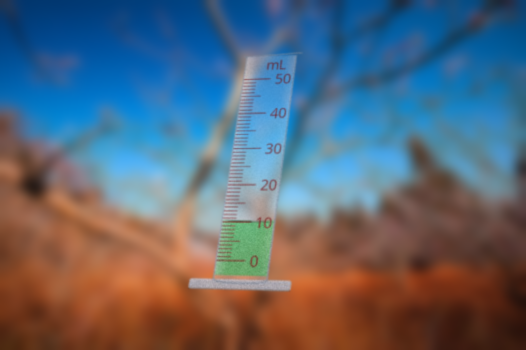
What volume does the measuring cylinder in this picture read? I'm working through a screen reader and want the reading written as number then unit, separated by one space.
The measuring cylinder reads 10 mL
